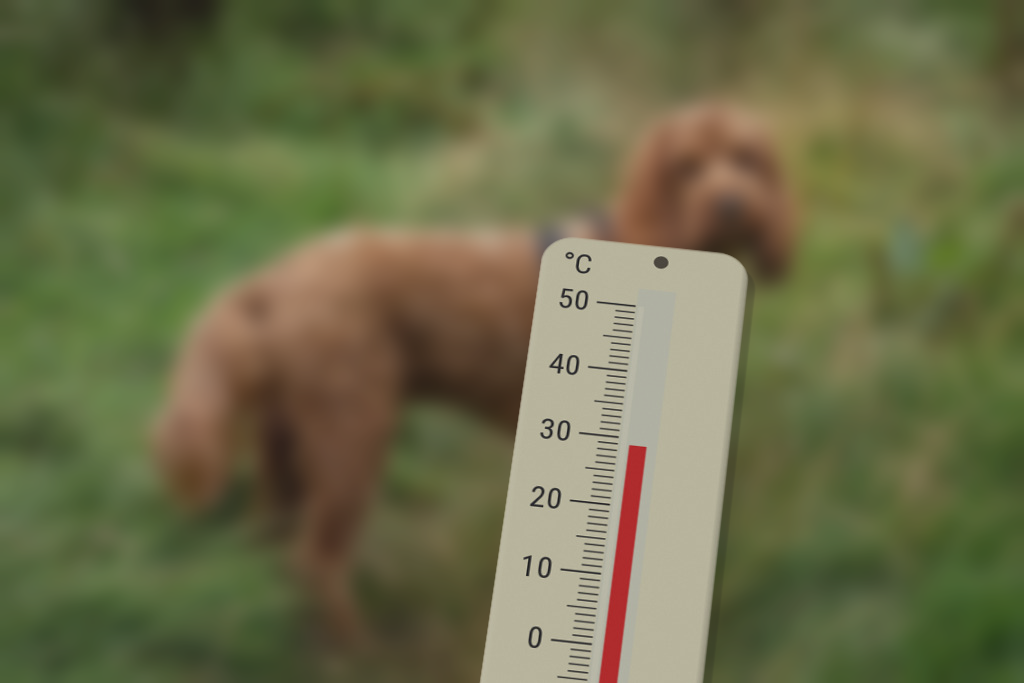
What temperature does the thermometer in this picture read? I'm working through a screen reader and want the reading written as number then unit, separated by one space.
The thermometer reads 29 °C
